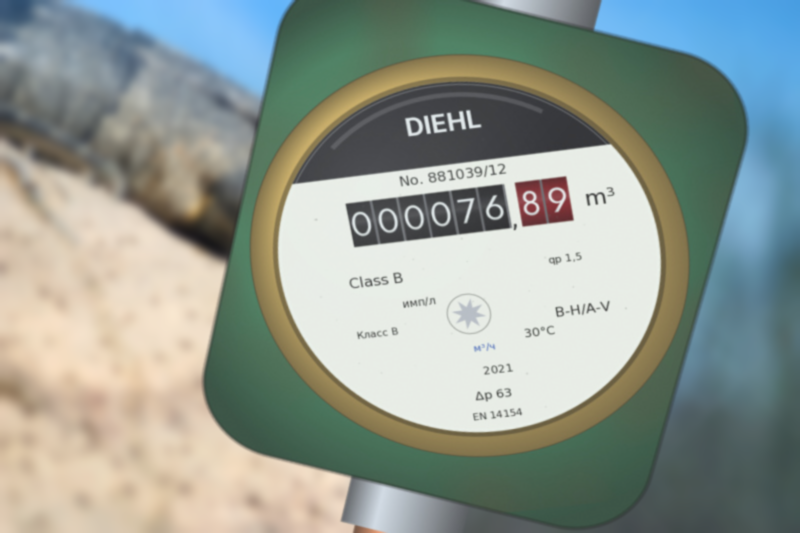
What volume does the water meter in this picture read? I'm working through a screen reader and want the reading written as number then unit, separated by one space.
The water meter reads 76.89 m³
